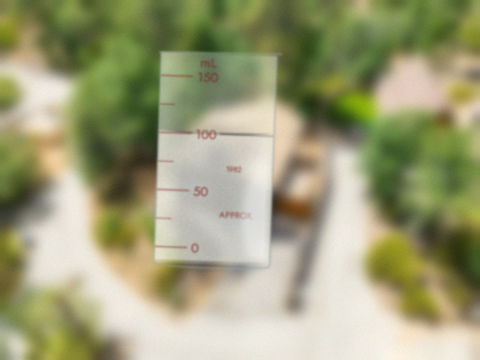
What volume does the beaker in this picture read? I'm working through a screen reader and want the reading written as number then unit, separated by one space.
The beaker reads 100 mL
